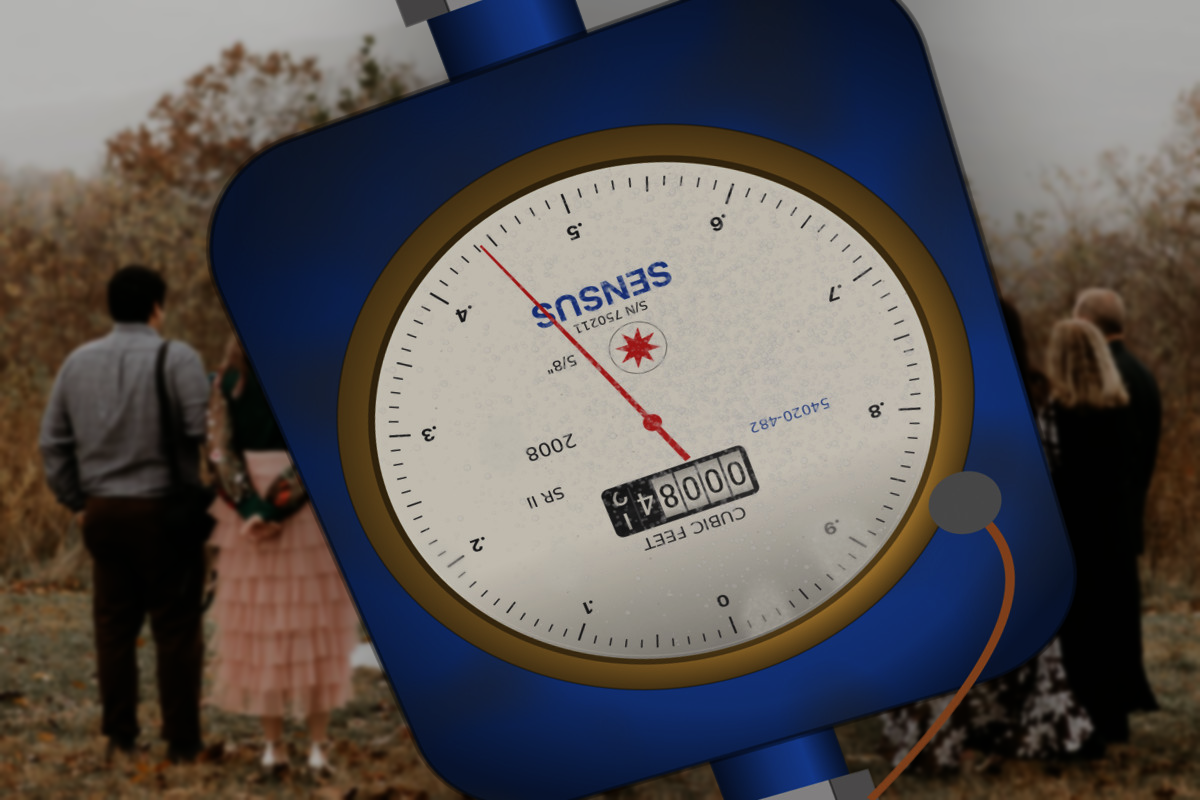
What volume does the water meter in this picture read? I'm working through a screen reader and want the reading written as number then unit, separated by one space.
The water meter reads 841.44 ft³
